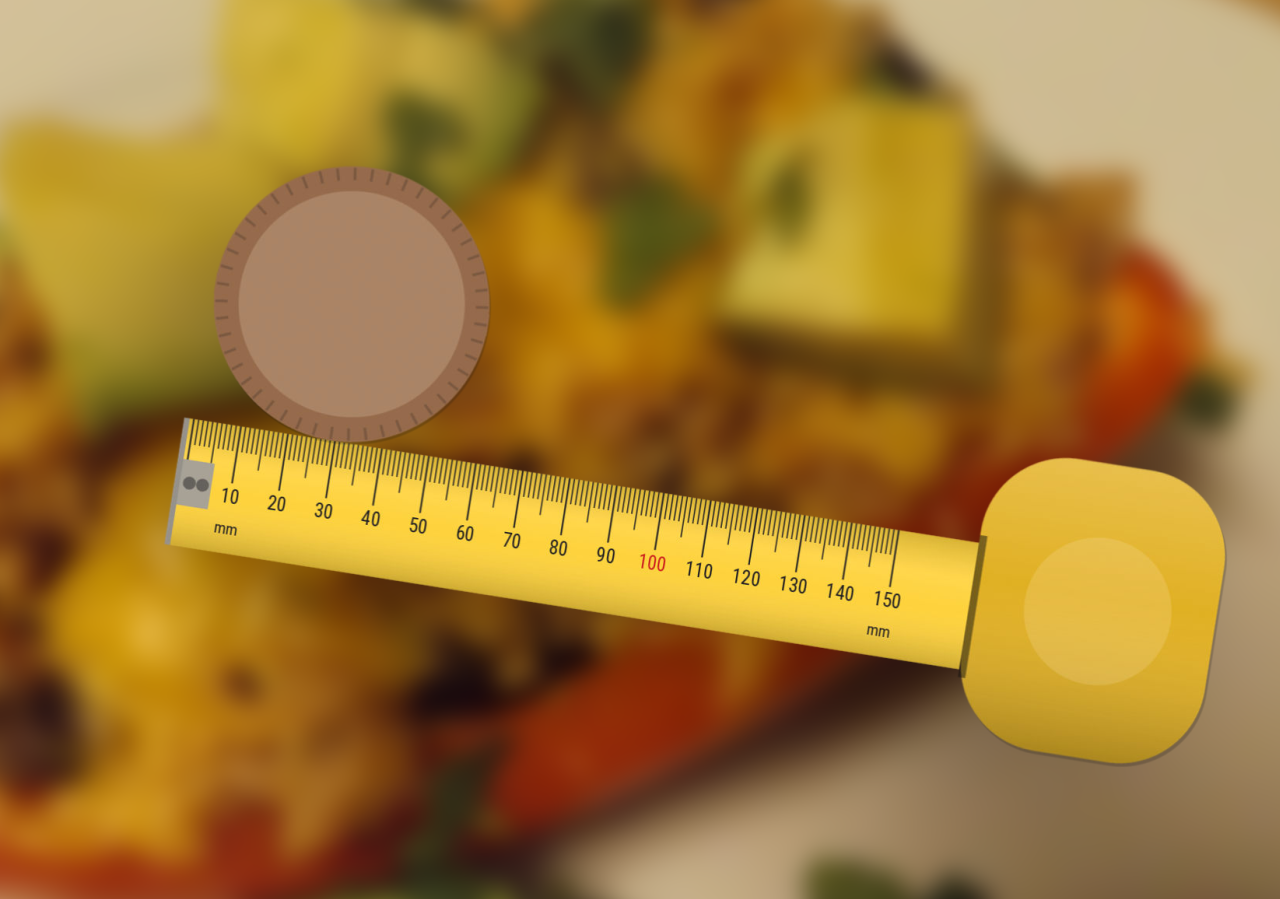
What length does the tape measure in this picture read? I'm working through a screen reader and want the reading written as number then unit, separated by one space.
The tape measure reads 58 mm
